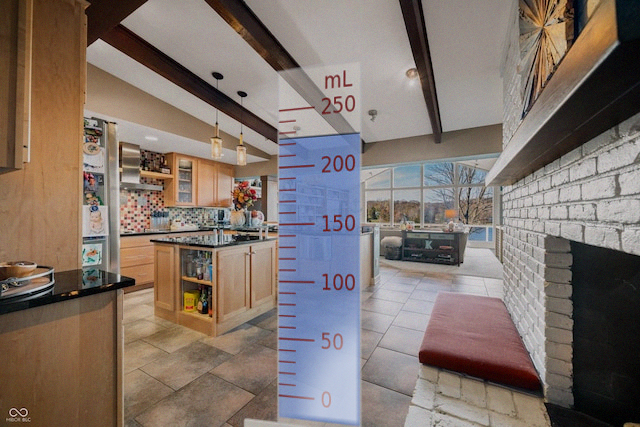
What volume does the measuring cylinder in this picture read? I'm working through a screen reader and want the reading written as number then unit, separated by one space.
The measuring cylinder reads 225 mL
